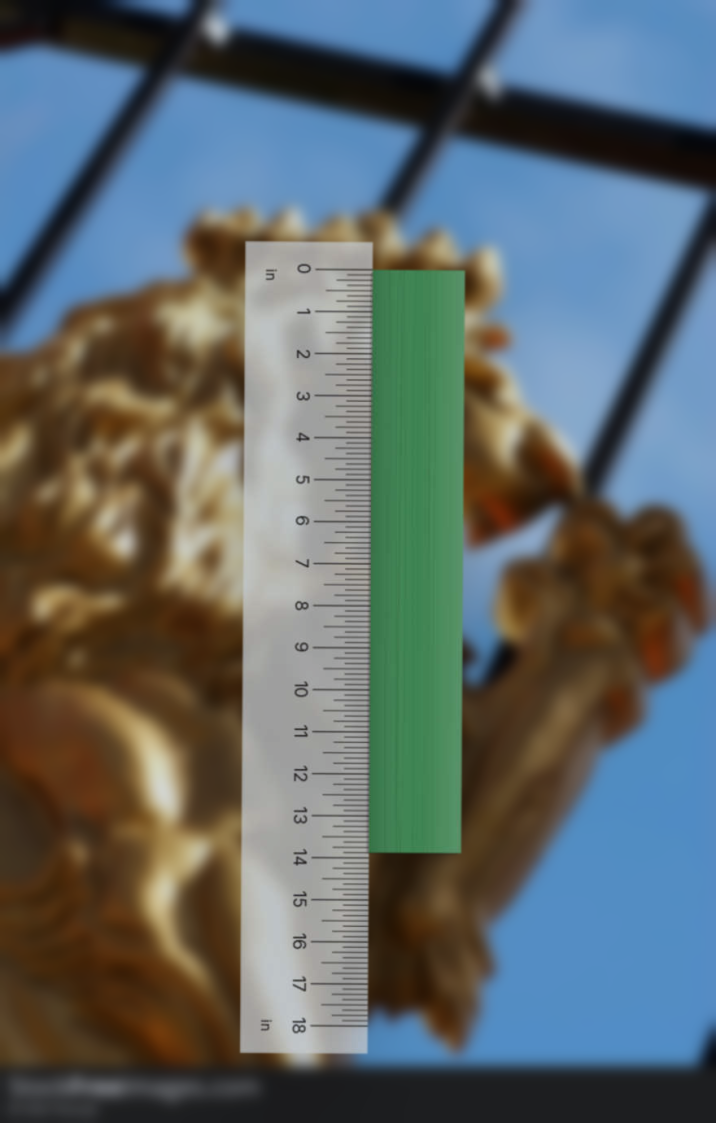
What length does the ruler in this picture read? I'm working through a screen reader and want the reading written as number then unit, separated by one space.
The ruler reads 13.875 in
